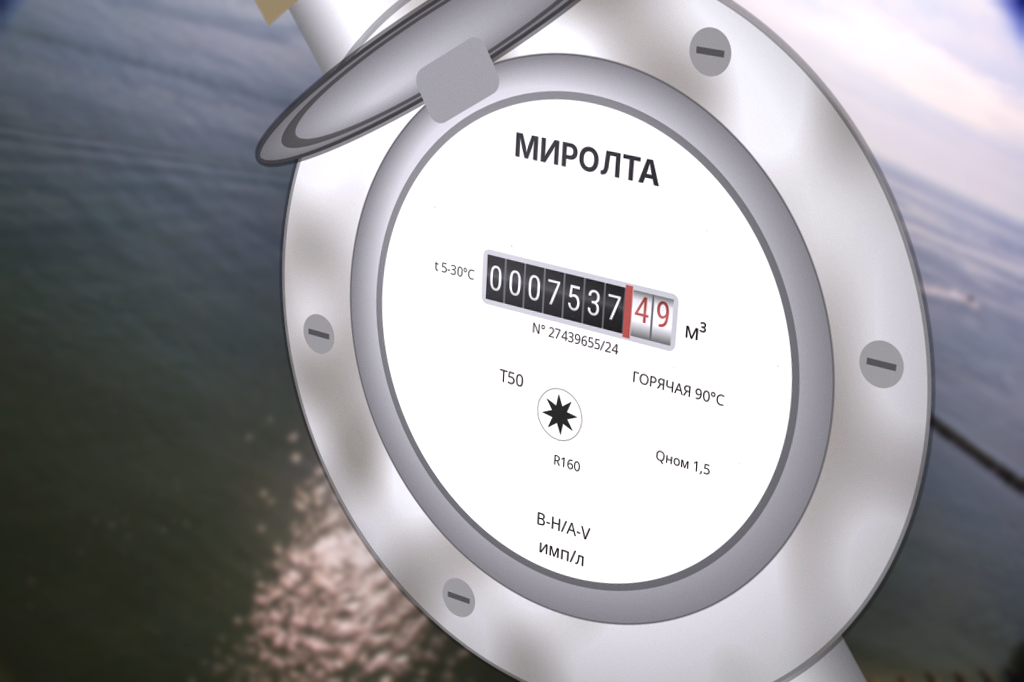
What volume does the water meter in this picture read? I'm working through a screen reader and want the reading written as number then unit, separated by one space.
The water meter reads 7537.49 m³
